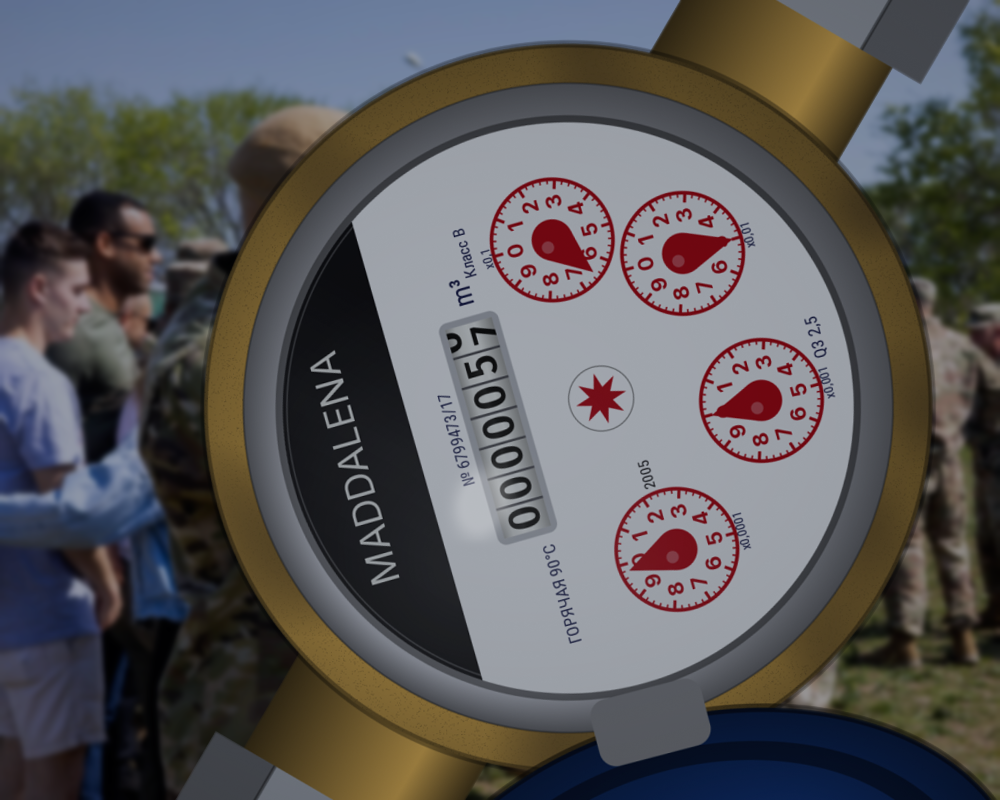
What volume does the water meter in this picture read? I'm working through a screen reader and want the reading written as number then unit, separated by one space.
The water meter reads 56.6499 m³
